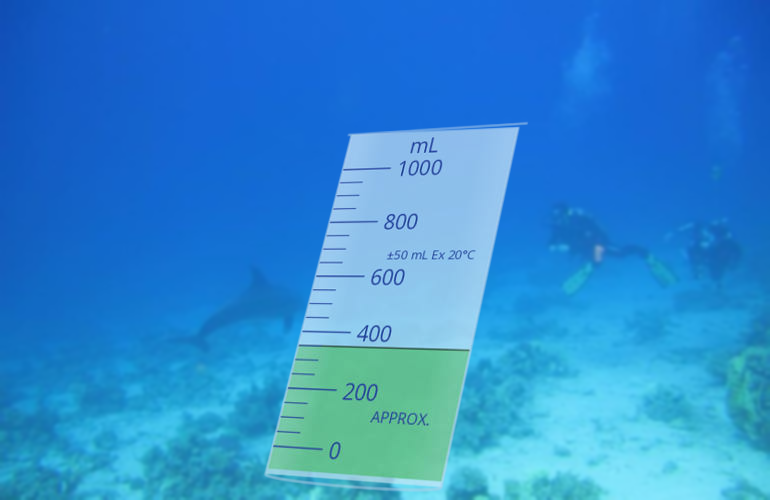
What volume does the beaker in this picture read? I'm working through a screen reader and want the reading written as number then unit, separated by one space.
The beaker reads 350 mL
